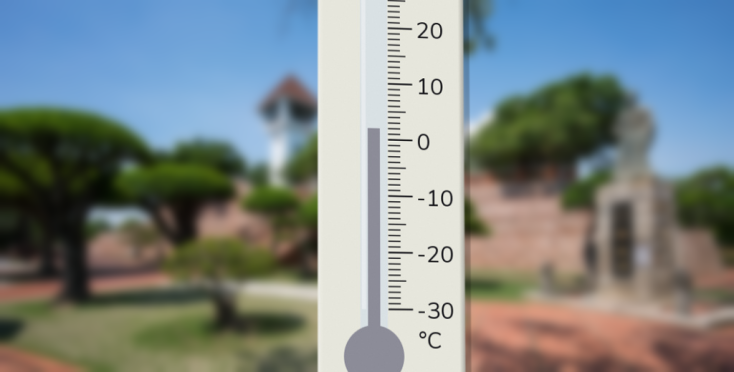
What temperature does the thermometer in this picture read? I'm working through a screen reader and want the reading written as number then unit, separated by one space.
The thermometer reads 2 °C
